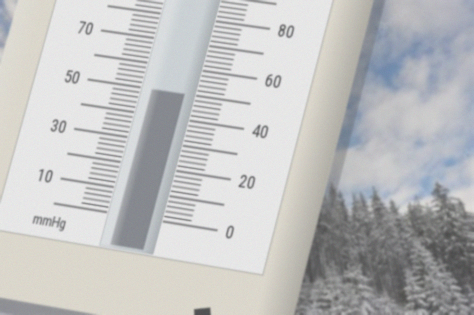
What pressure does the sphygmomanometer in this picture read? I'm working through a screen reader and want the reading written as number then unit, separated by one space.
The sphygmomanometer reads 50 mmHg
